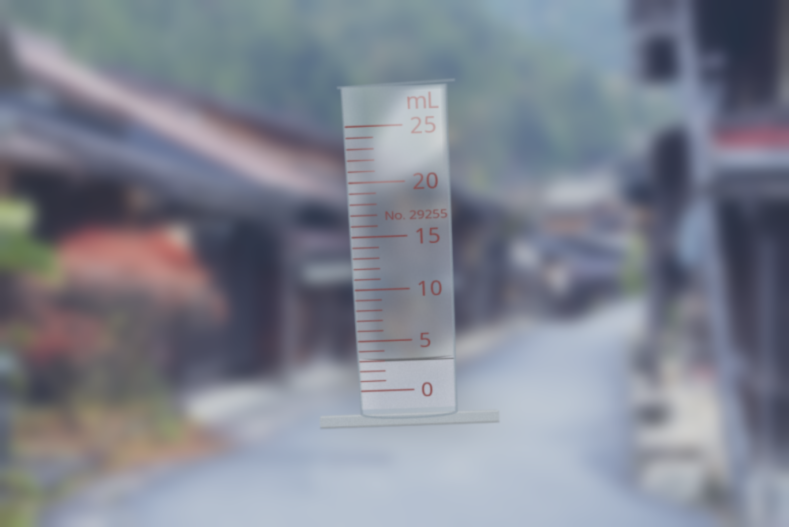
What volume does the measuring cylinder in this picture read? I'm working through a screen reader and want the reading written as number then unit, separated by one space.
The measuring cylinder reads 3 mL
